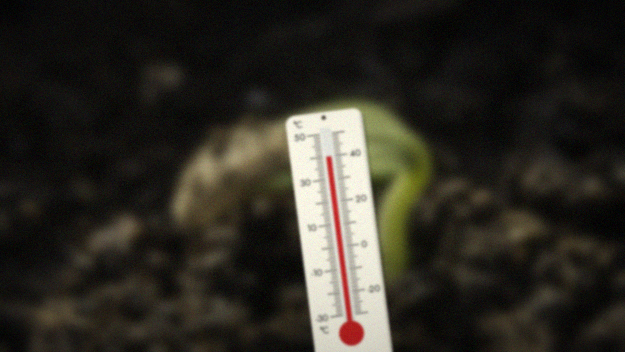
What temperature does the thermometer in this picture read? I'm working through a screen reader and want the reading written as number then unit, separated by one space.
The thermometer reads 40 °C
